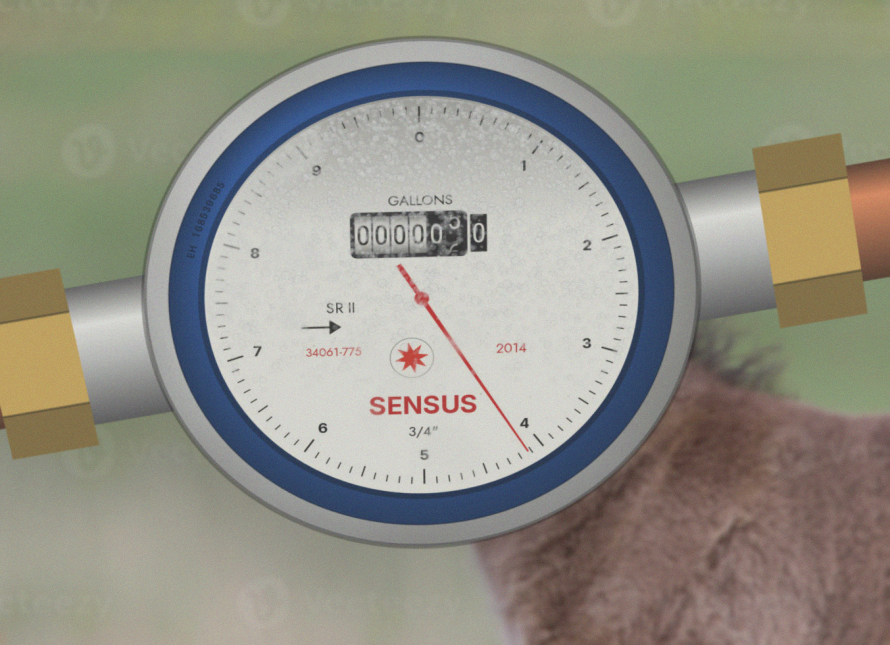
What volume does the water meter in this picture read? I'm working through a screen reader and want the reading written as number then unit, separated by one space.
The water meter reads 54.1 gal
